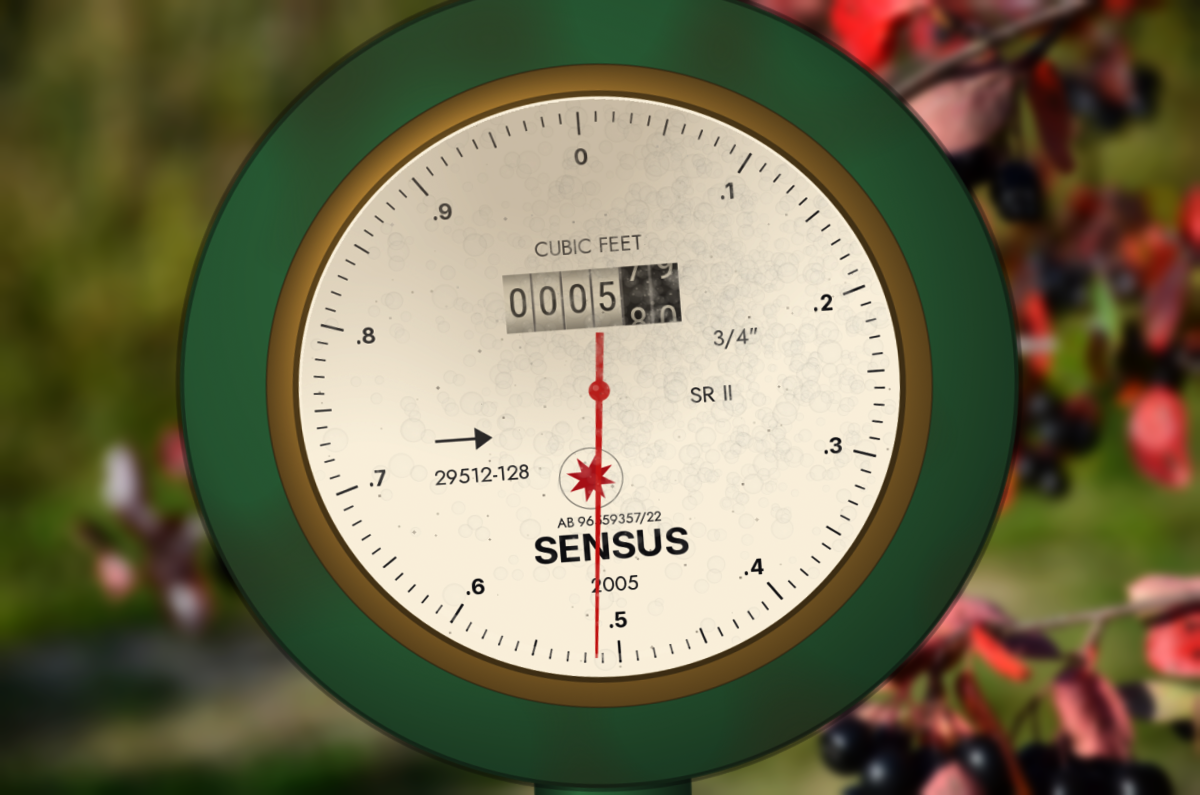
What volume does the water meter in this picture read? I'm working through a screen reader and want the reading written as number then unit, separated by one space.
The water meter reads 579.51 ft³
